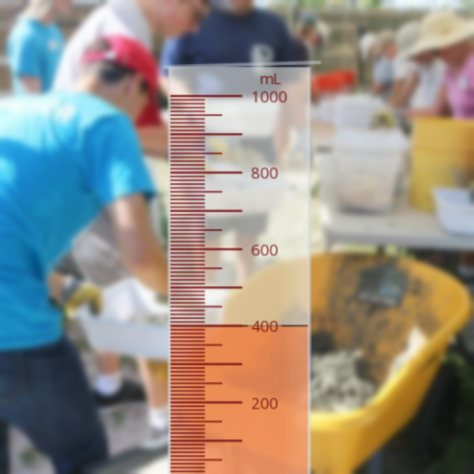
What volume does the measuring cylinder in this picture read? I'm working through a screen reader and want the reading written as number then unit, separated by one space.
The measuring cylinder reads 400 mL
